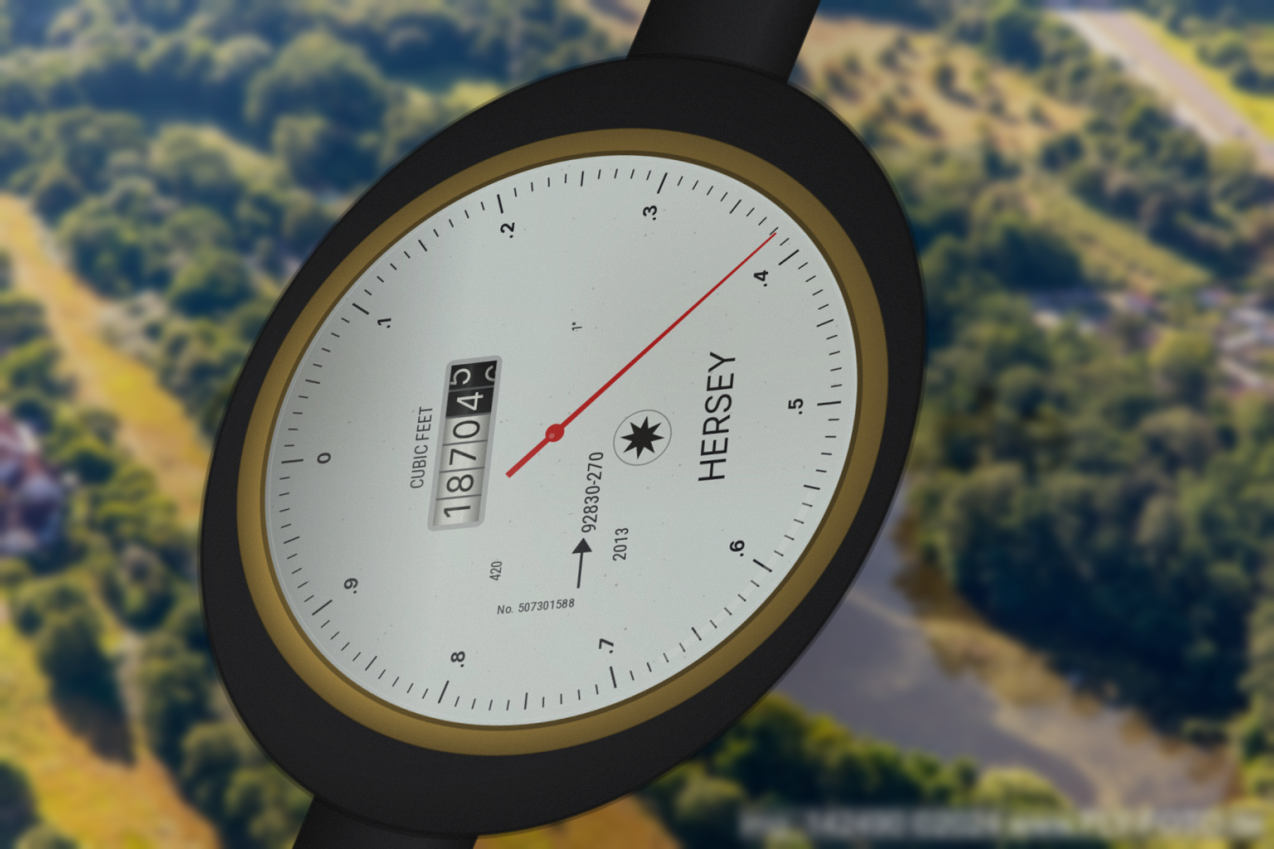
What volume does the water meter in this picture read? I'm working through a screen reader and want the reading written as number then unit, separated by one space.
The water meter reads 187045.38 ft³
